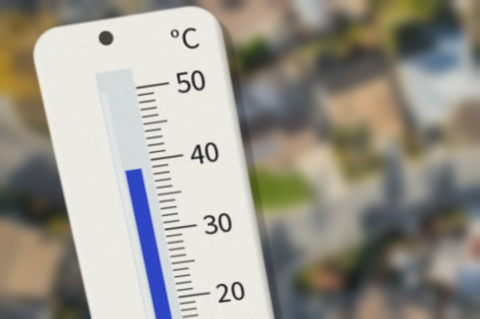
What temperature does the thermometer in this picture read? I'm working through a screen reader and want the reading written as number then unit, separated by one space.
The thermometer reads 39 °C
